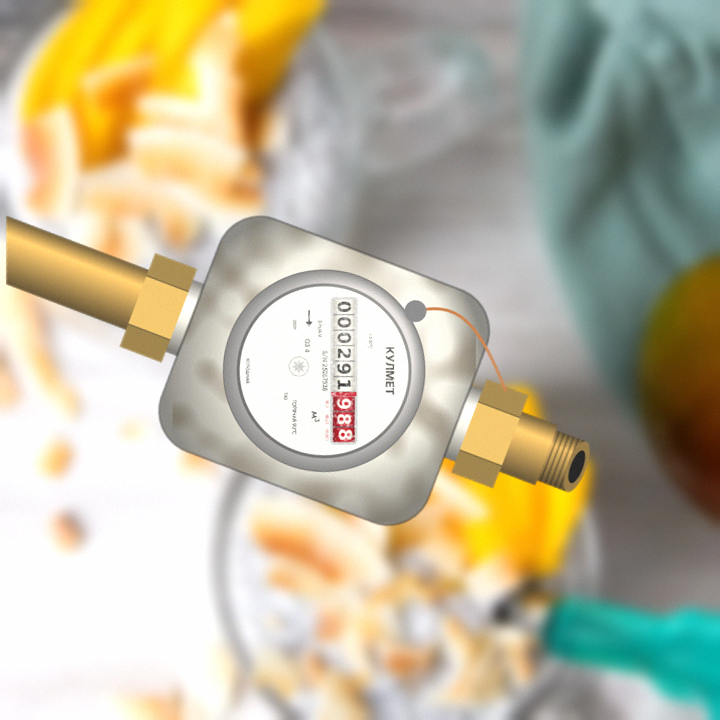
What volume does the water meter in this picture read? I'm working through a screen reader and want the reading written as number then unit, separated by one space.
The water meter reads 291.988 m³
